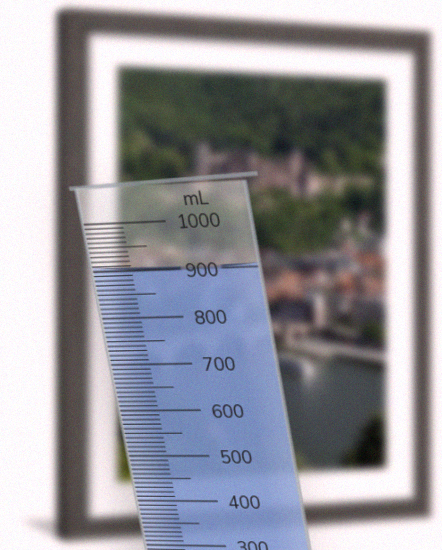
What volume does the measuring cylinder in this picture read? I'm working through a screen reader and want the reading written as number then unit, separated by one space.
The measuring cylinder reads 900 mL
